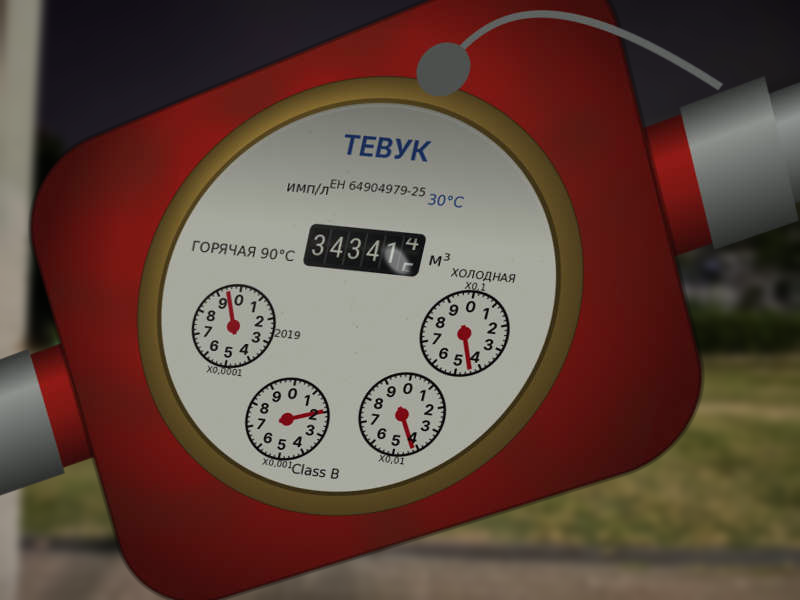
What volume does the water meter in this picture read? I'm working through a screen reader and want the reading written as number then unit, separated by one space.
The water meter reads 343414.4419 m³
